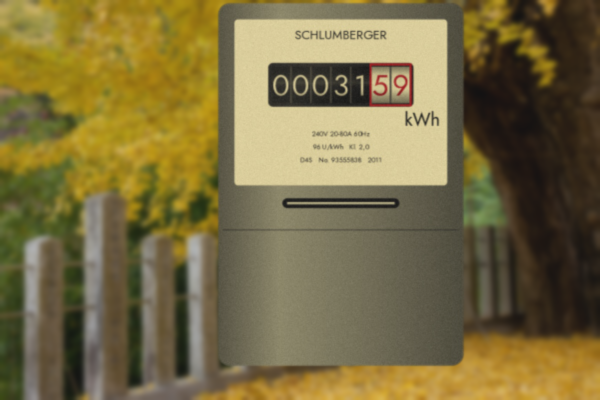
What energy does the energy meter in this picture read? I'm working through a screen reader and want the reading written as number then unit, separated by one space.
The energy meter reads 31.59 kWh
